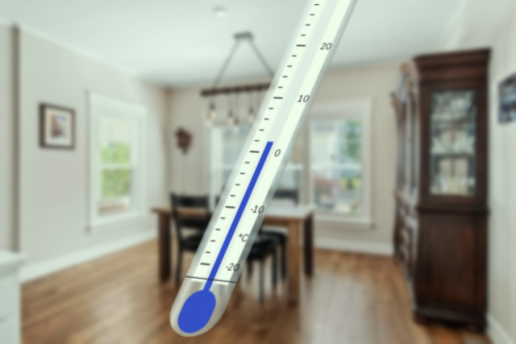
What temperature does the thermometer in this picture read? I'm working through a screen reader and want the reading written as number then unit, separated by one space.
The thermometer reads 2 °C
